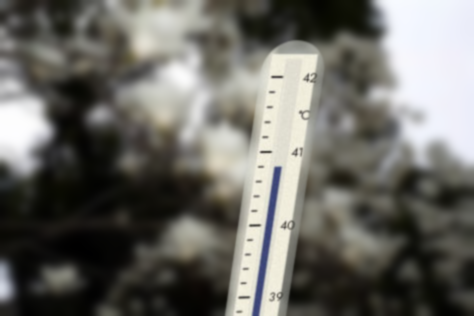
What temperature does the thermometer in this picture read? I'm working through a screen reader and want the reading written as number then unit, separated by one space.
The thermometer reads 40.8 °C
